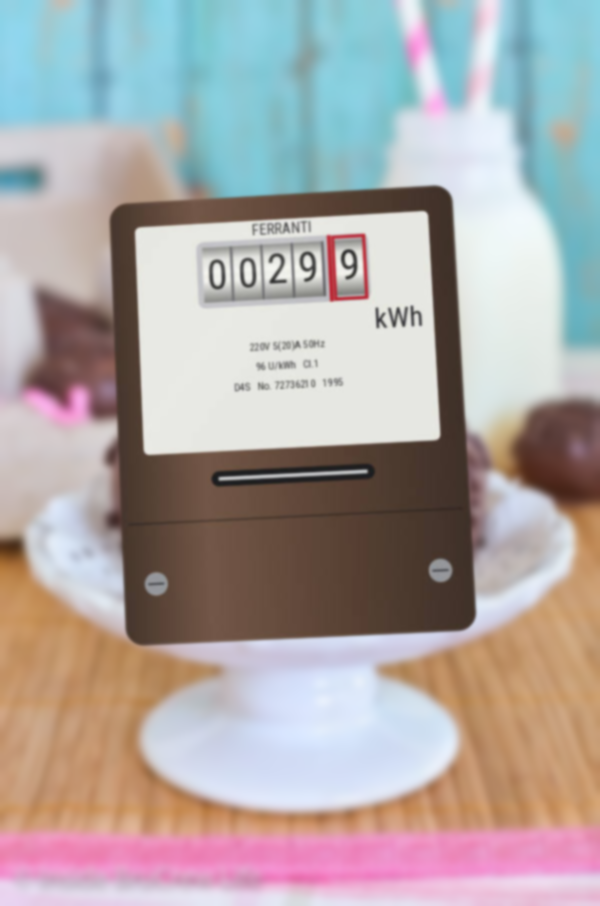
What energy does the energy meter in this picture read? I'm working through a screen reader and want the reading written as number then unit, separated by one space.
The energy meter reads 29.9 kWh
